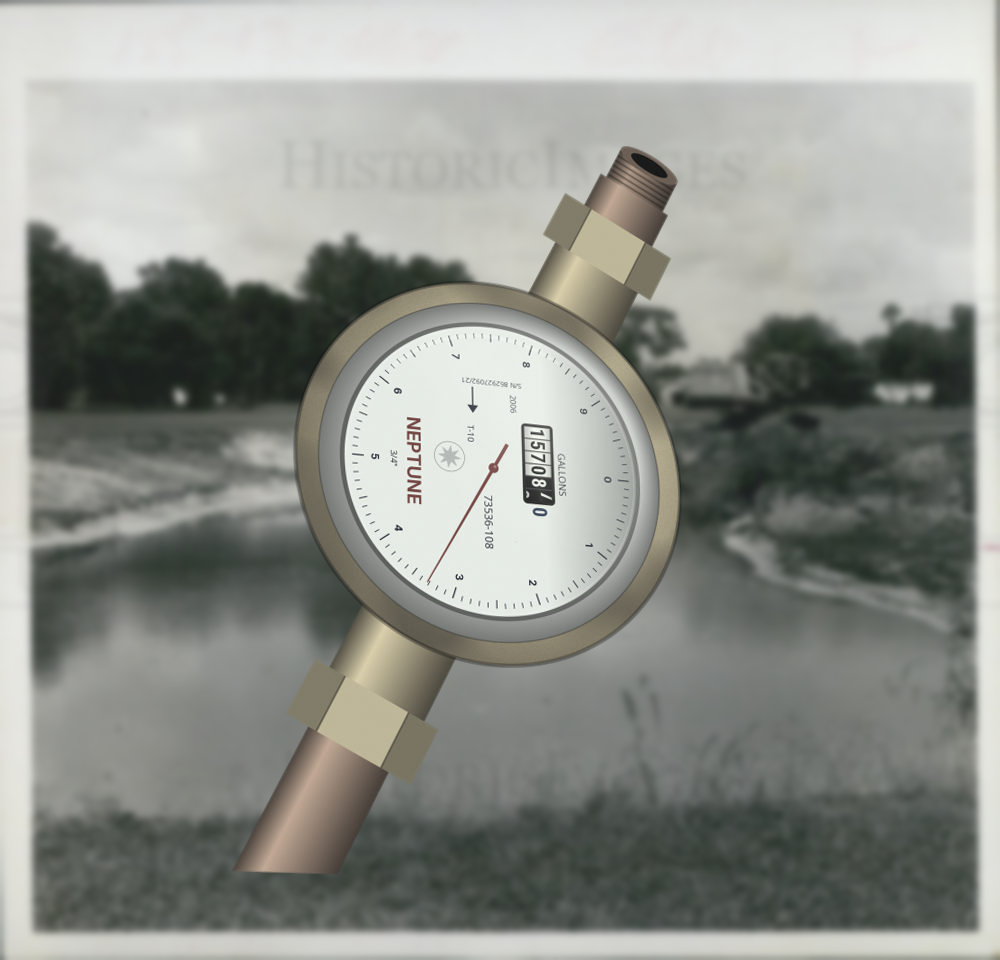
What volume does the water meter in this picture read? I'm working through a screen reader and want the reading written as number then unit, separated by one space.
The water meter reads 1570873.3 gal
